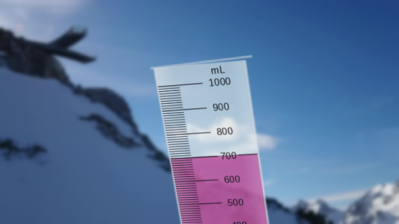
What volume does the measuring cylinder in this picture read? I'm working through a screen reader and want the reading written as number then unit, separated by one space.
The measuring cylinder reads 700 mL
